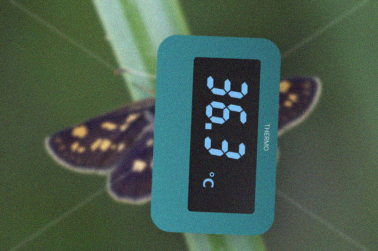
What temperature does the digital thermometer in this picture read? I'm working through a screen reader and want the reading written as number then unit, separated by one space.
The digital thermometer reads 36.3 °C
